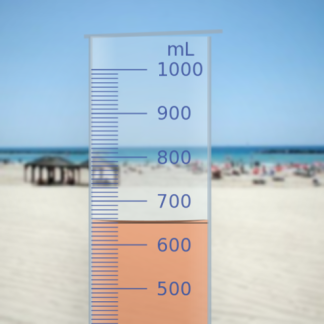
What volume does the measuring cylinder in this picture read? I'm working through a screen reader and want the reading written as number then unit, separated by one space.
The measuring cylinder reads 650 mL
